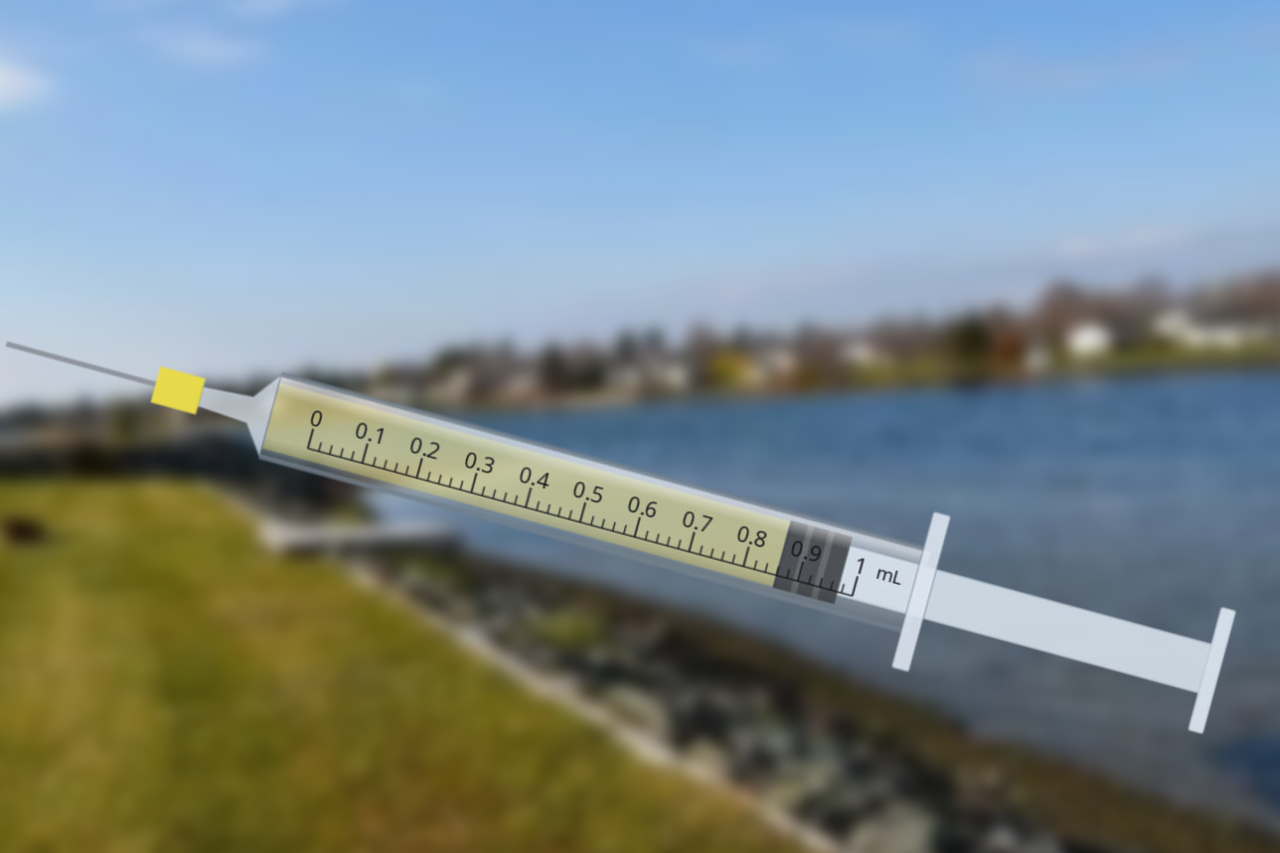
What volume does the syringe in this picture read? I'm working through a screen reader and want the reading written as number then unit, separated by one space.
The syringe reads 0.86 mL
